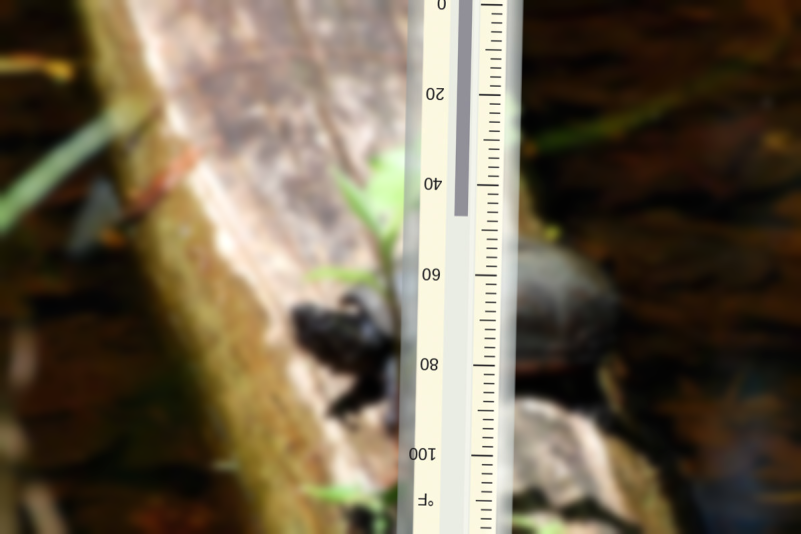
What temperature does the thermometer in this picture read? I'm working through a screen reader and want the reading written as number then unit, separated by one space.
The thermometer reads 47 °F
